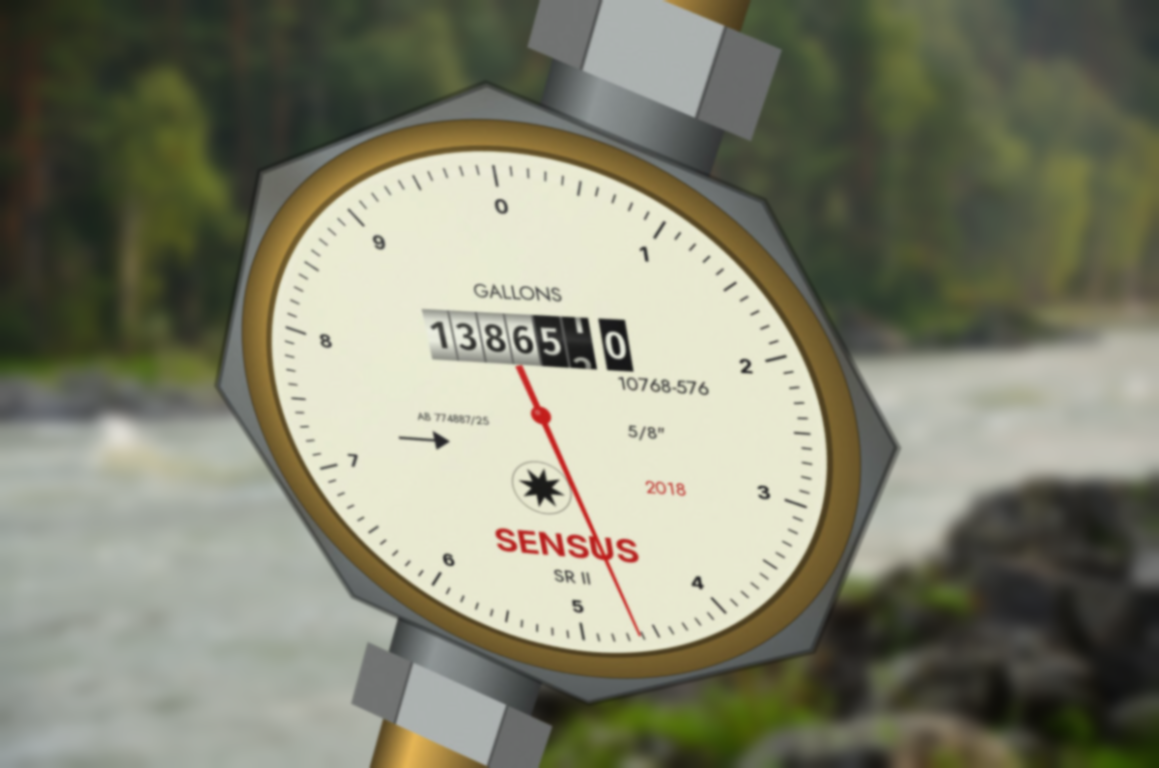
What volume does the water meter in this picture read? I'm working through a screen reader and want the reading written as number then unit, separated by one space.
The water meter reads 1386514.6 gal
